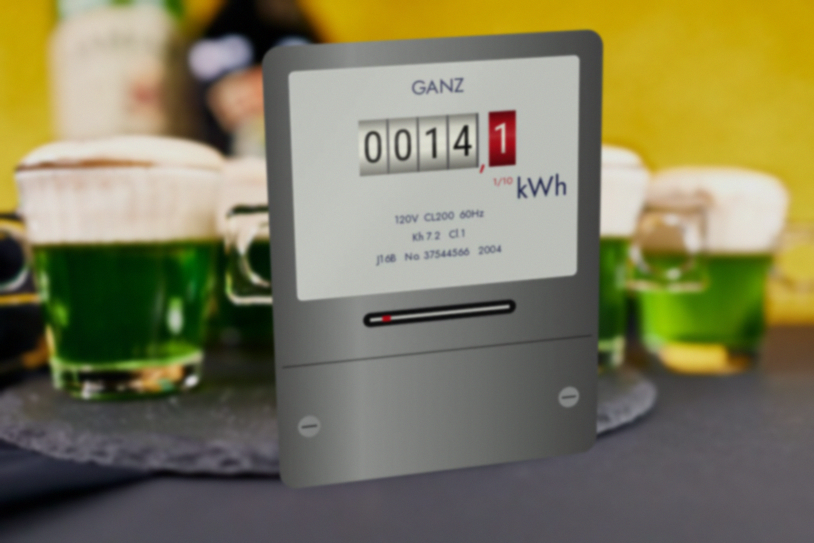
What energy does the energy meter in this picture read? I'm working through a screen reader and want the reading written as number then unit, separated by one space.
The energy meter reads 14.1 kWh
